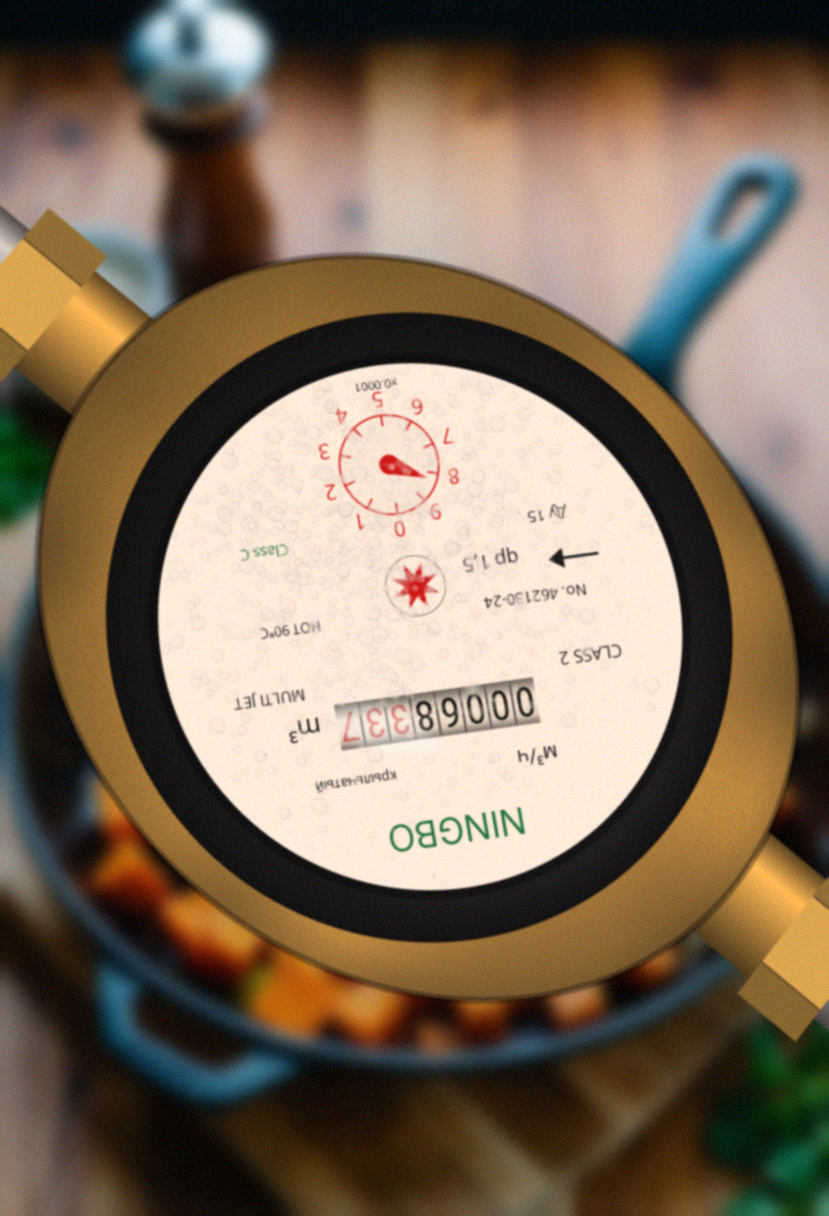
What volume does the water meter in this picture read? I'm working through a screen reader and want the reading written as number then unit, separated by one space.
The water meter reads 68.3378 m³
